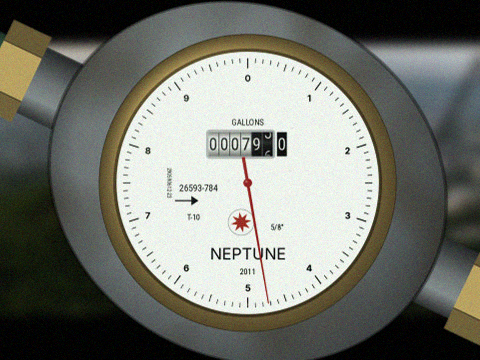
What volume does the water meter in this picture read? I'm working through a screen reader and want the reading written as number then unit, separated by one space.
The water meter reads 7954.7 gal
